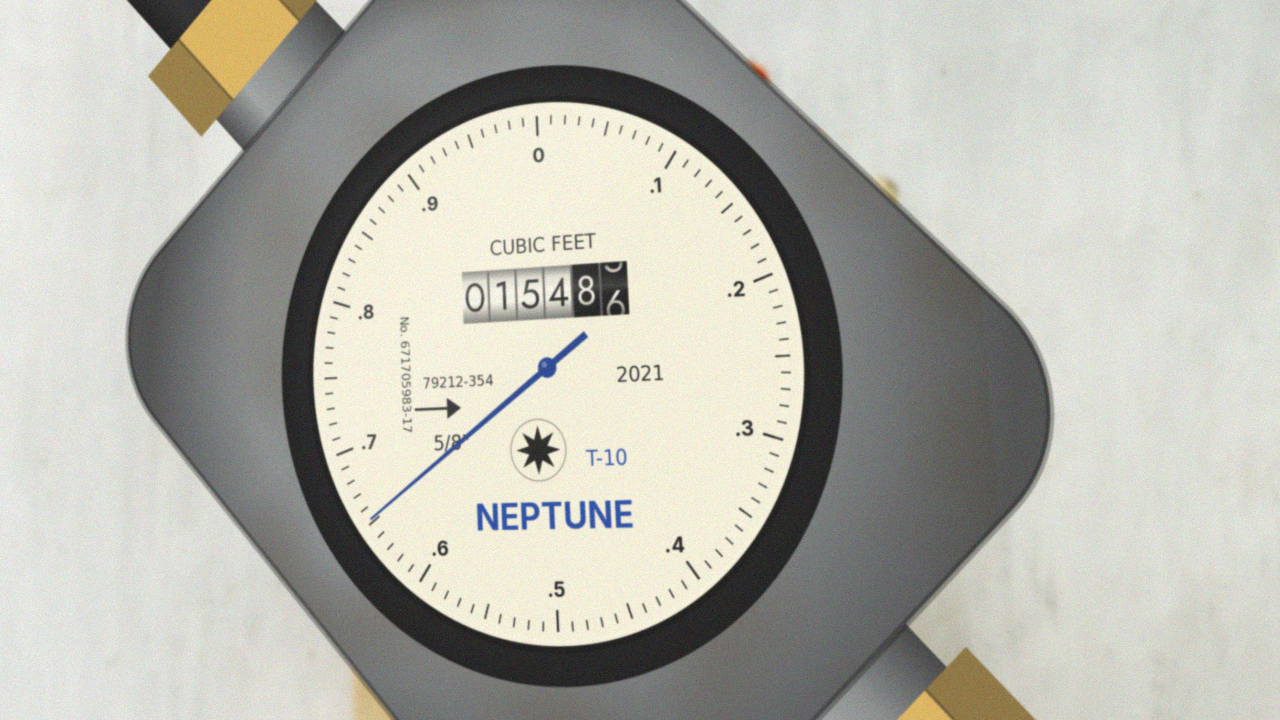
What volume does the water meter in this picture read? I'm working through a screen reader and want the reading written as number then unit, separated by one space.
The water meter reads 15485.65 ft³
